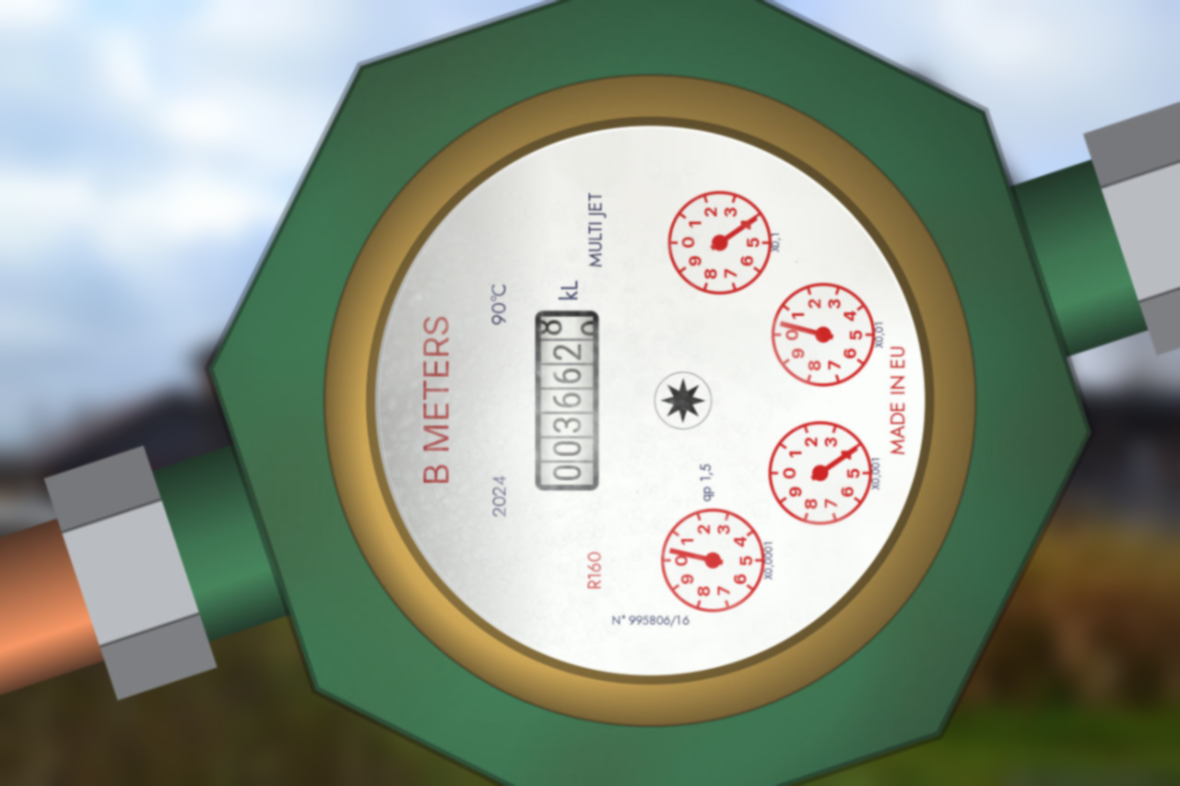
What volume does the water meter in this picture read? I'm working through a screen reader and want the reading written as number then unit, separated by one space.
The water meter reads 36628.4040 kL
